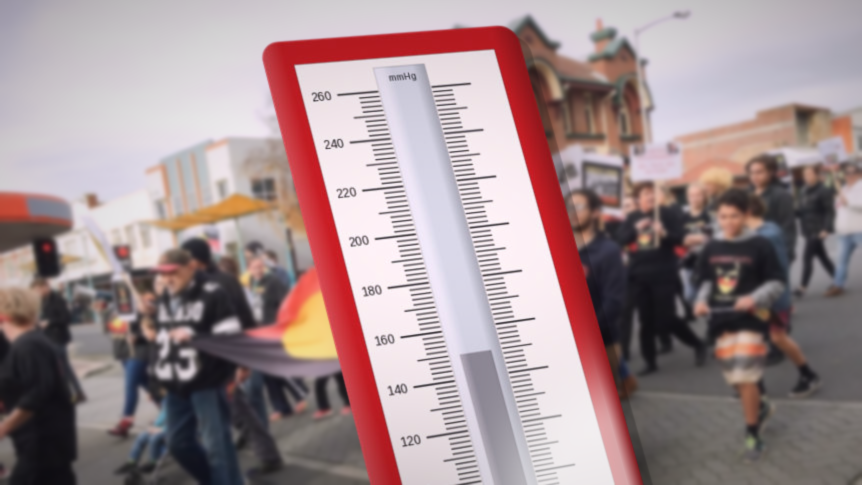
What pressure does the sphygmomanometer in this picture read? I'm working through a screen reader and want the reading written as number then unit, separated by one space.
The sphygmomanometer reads 150 mmHg
